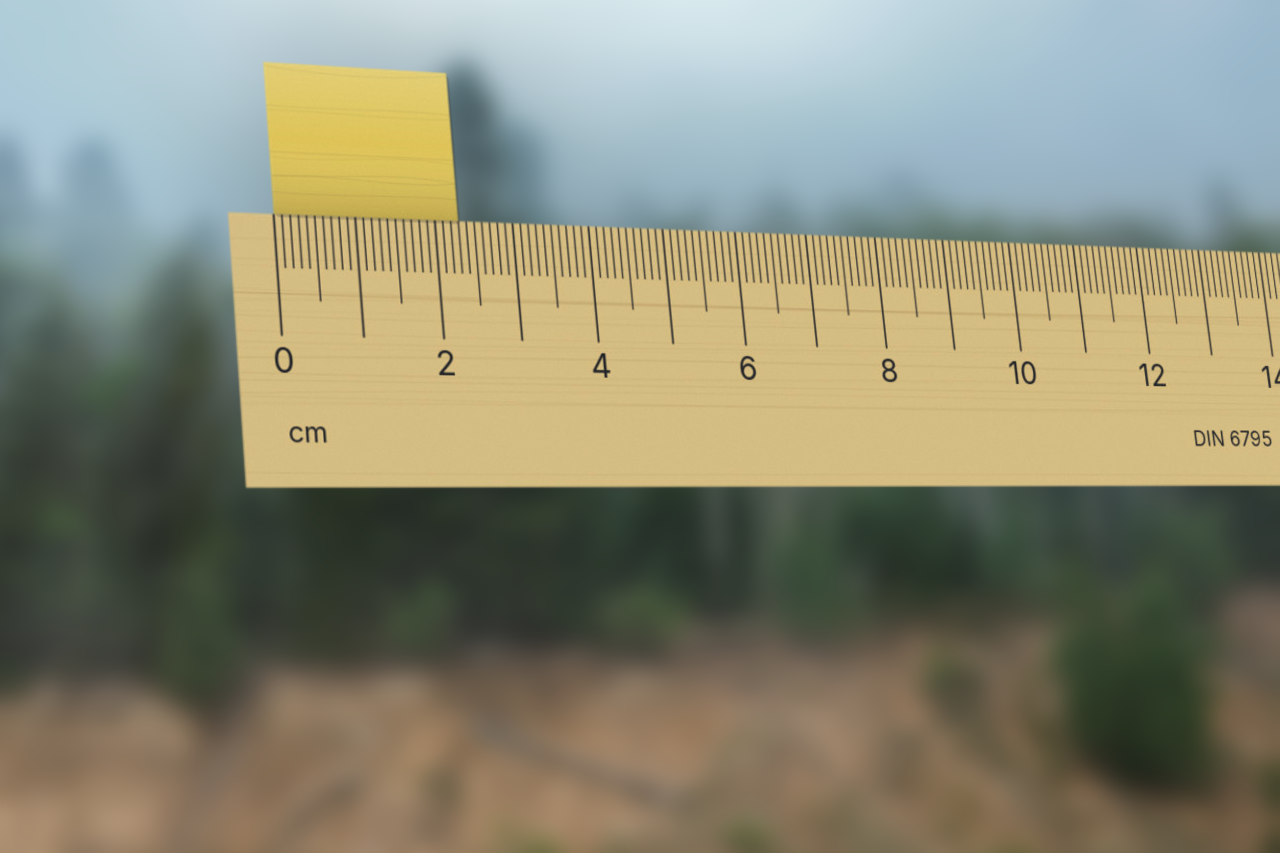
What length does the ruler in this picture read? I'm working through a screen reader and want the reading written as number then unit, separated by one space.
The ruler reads 2.3 cm
